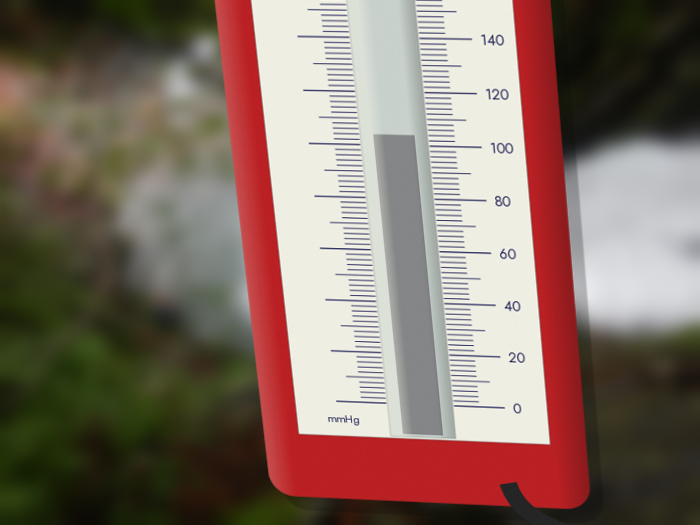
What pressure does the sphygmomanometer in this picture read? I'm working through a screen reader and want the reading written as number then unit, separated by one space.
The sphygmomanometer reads 104 mmHg
